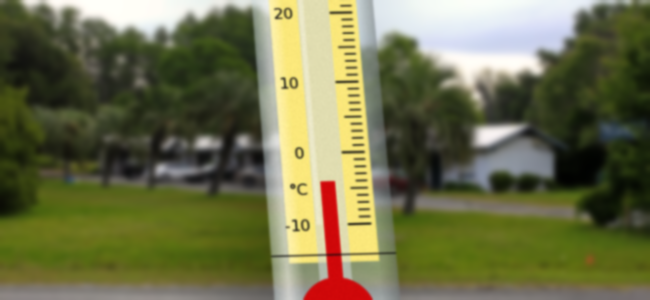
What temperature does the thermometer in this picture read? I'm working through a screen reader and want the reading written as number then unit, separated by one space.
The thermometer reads -4 °C
